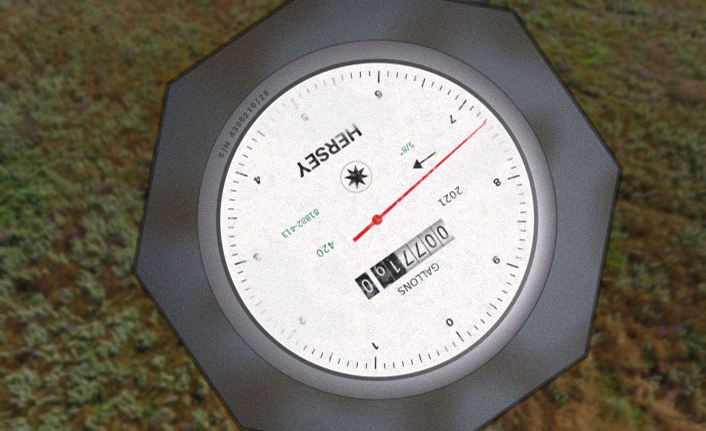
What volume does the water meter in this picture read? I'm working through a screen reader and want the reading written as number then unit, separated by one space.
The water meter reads 77187.3 gal
